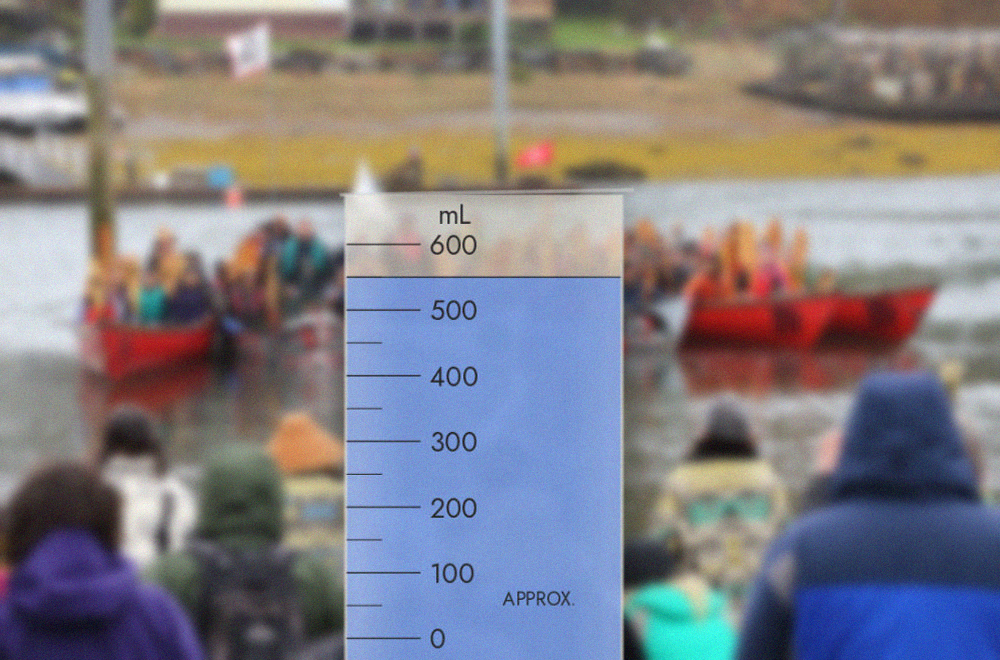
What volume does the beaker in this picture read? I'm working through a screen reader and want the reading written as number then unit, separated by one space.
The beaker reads 550 mL
